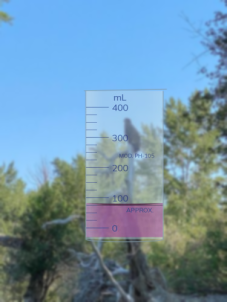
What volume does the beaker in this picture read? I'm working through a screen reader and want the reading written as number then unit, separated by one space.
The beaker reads 75 mL
